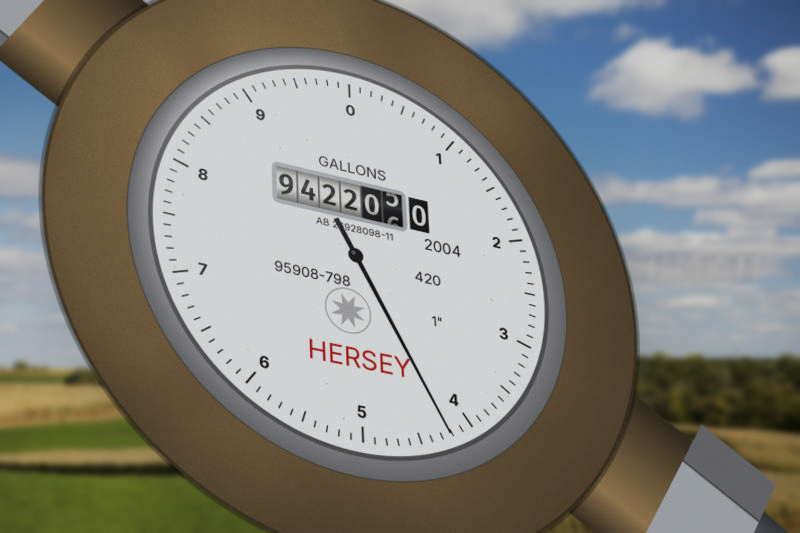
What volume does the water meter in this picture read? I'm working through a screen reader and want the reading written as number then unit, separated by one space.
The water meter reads 9422054.2 gal
